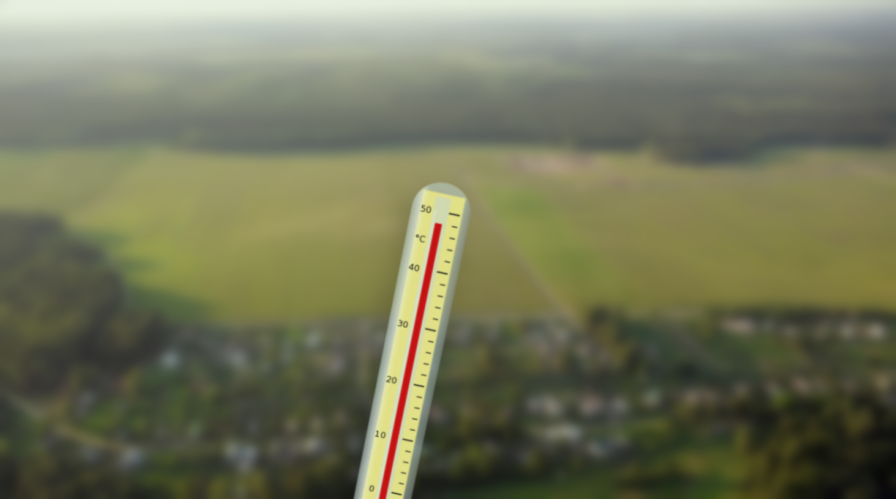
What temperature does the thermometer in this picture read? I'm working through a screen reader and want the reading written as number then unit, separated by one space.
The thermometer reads 48 °C
